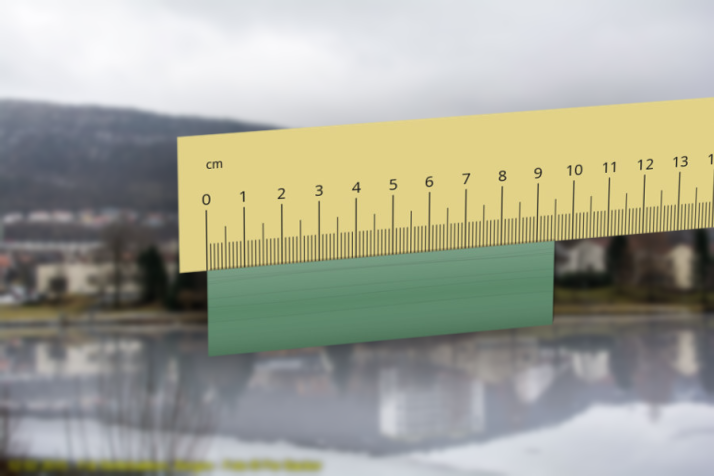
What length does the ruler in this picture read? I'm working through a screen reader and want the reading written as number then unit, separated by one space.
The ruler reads 9.5 cm
